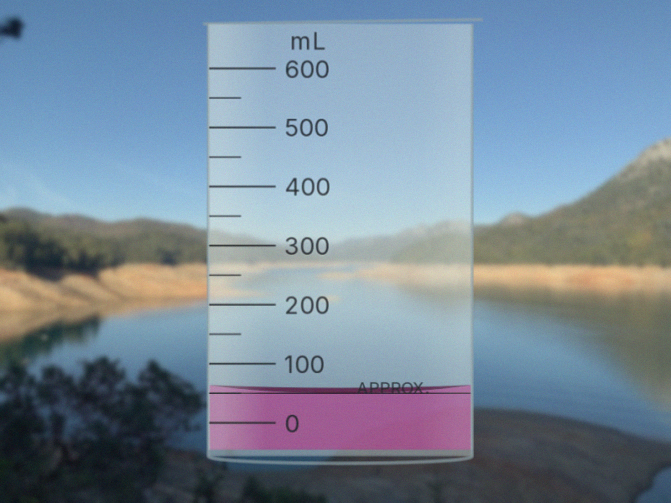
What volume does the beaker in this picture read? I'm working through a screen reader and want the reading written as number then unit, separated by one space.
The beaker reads 50 mL
